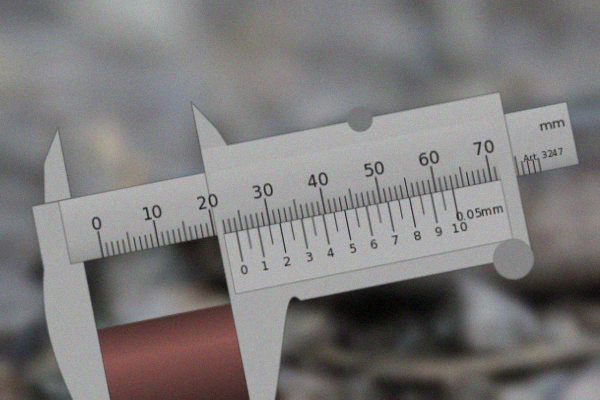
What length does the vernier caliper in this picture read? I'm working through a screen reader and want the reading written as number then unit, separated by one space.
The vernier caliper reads 24.0 mm
